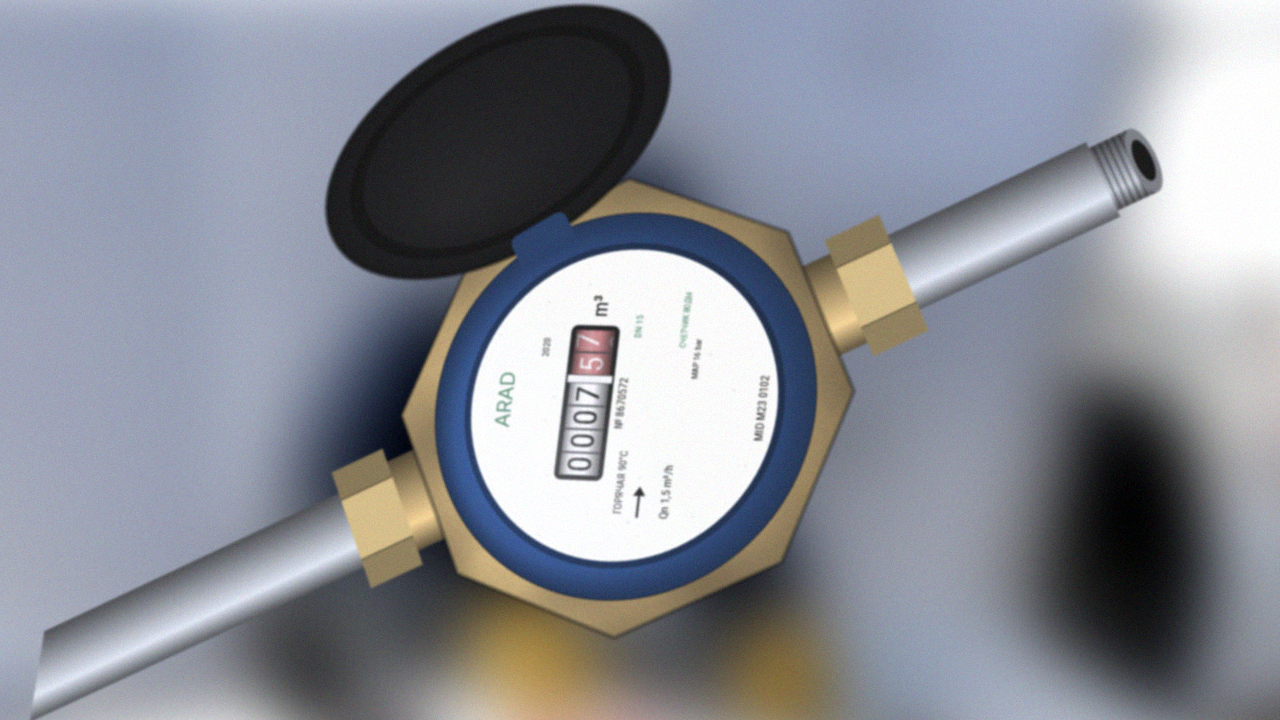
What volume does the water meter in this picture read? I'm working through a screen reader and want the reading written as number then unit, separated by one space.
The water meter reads 7.57 m³
